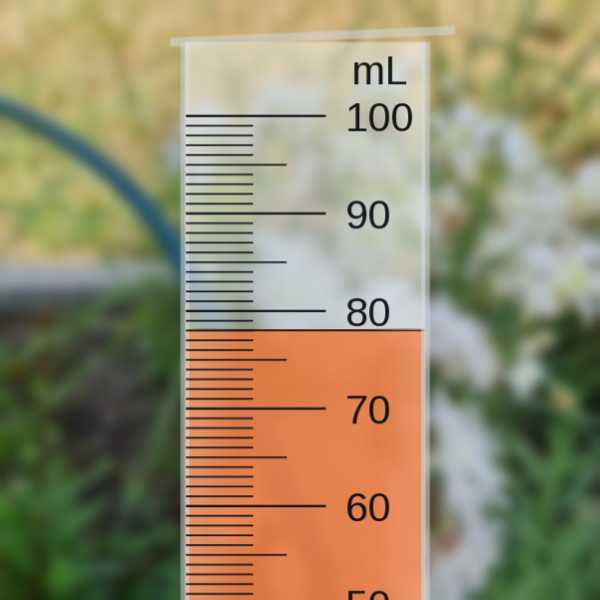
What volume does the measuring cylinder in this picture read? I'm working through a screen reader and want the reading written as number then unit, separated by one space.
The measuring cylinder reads 78 mL
